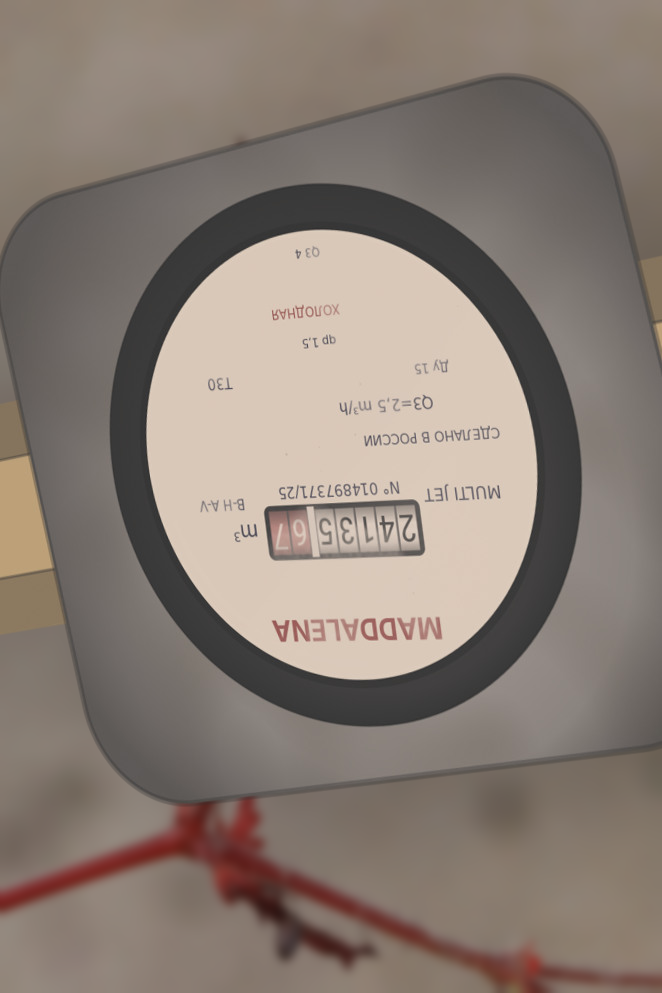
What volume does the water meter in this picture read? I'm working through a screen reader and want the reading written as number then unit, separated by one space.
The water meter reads 24135.67 m³
